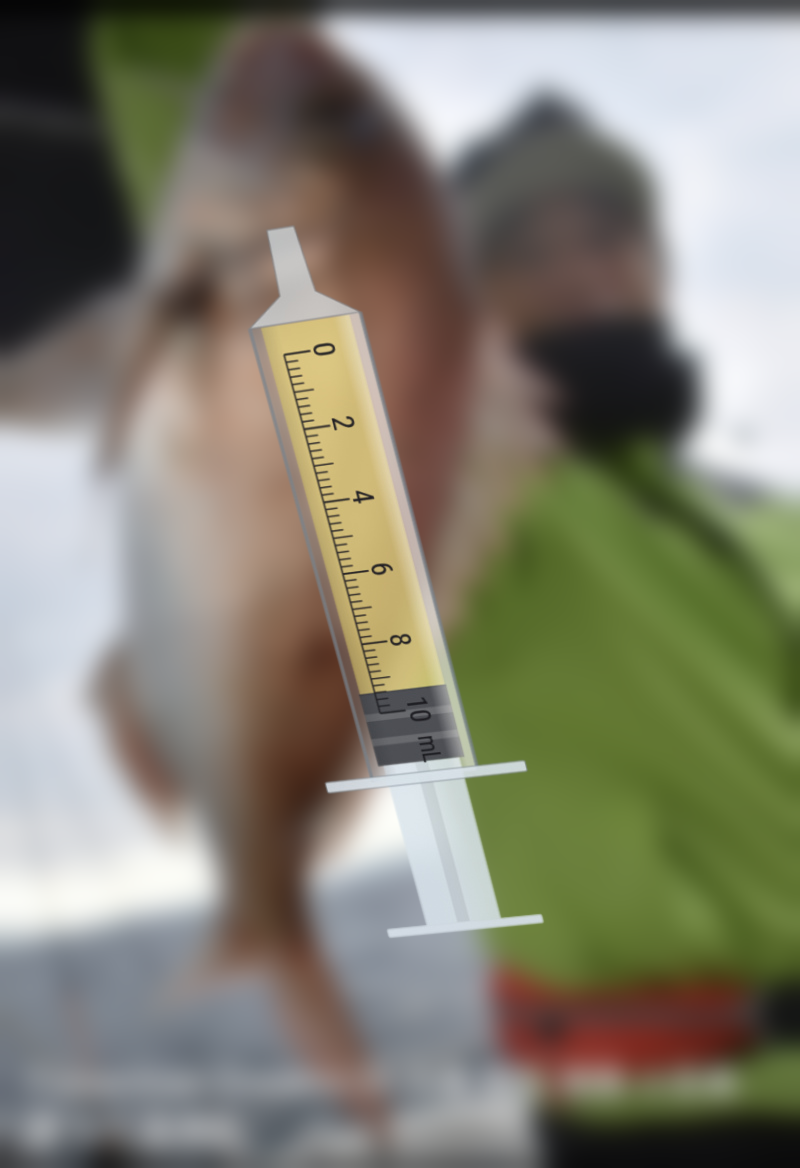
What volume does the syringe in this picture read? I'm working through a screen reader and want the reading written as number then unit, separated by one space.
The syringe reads 9.4 mL
